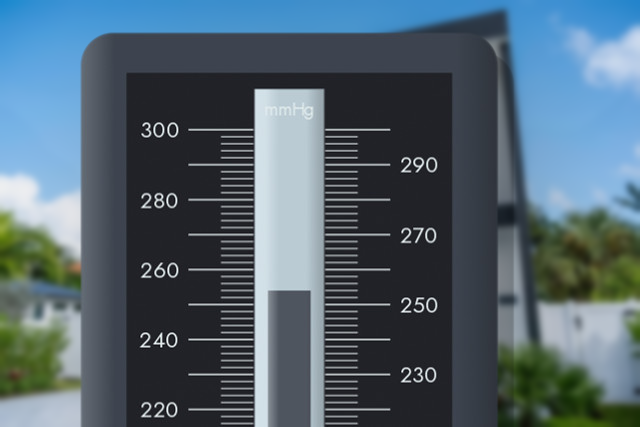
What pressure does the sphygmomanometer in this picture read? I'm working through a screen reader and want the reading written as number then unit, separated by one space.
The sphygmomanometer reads 254 mmHg
